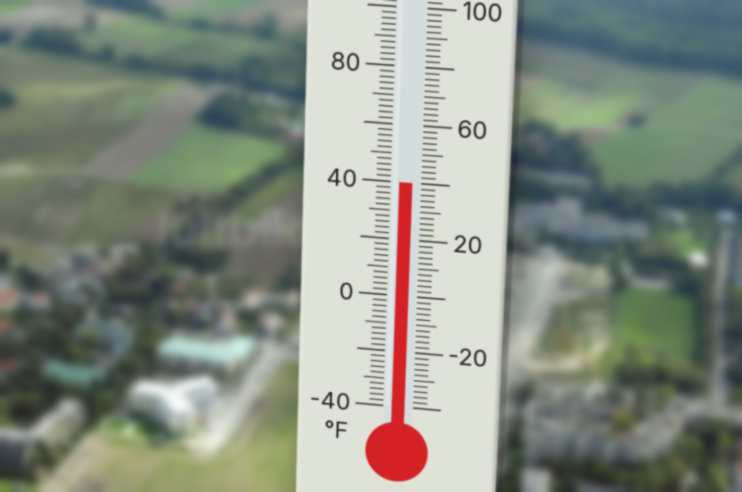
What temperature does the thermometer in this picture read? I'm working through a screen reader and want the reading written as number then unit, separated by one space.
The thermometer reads 40 °F
